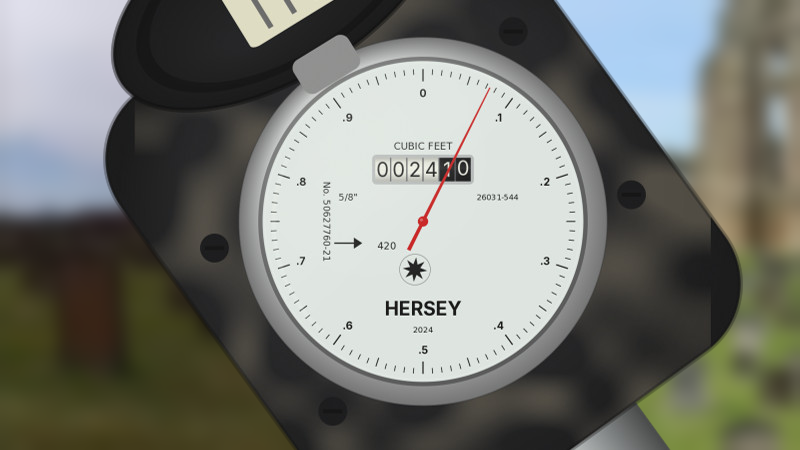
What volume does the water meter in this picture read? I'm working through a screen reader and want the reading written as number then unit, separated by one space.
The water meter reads 2410.07 ft³
